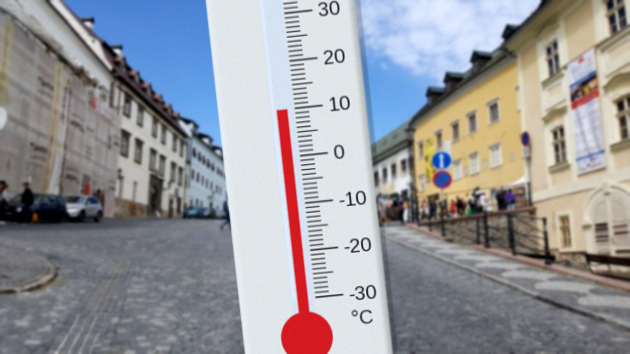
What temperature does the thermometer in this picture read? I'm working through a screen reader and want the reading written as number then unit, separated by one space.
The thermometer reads 10 °C
